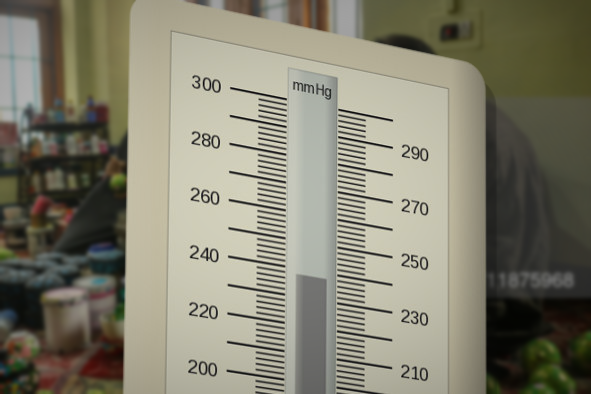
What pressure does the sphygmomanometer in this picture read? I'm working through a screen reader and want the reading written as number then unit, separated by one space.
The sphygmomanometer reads 238 mmHg
